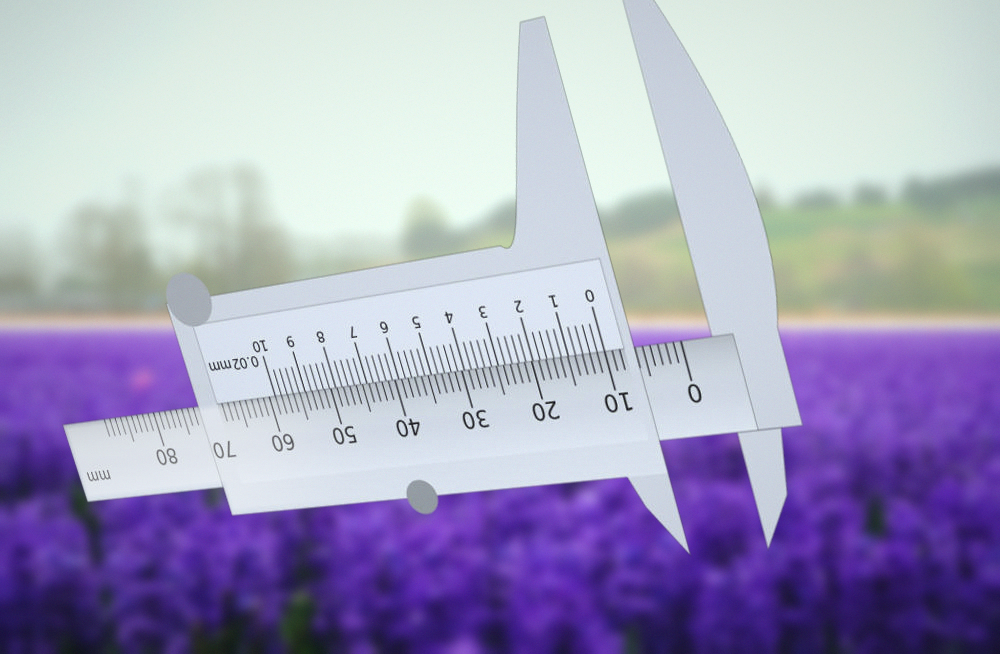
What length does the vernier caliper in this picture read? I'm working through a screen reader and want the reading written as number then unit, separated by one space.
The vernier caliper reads 10.0 mm
